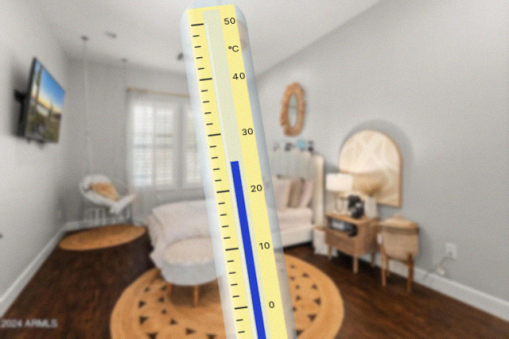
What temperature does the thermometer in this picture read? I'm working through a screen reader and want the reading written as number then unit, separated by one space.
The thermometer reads 25 °C
